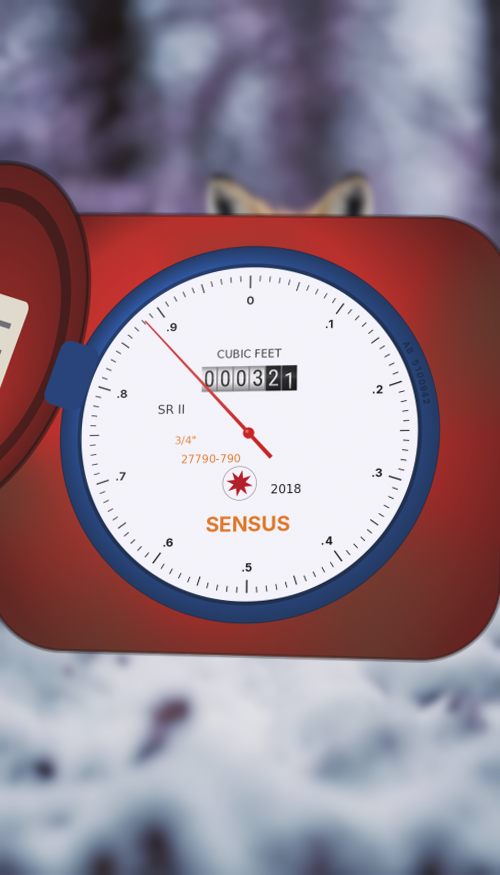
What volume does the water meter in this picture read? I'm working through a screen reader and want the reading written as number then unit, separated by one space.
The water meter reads 320.88 ft³
